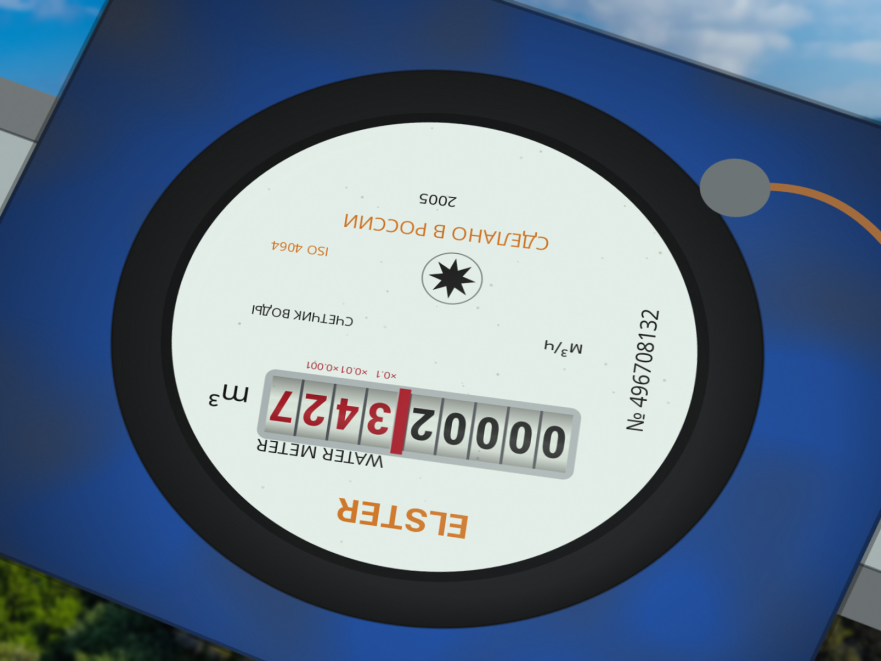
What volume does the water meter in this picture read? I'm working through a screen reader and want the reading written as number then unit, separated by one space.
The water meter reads 2.3427 m³
